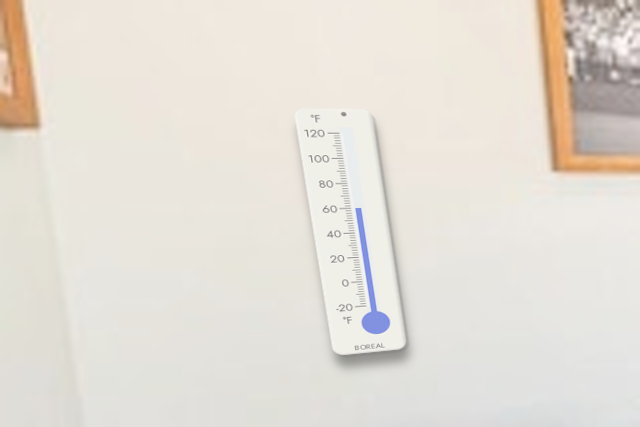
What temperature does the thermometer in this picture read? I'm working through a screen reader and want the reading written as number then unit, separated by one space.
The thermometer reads 60 °F
